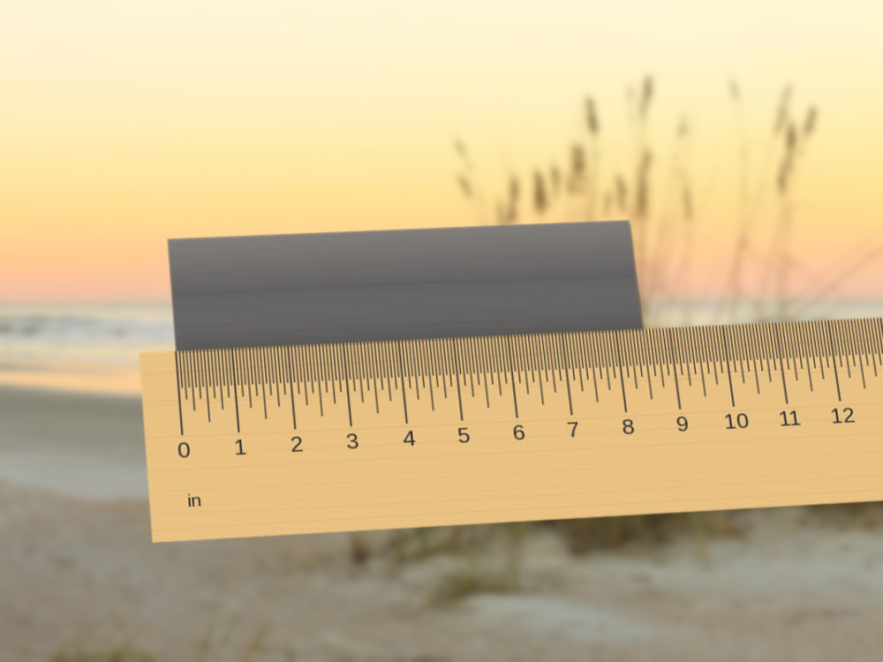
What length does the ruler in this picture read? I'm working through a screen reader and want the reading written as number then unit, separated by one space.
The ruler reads 8.5 in
